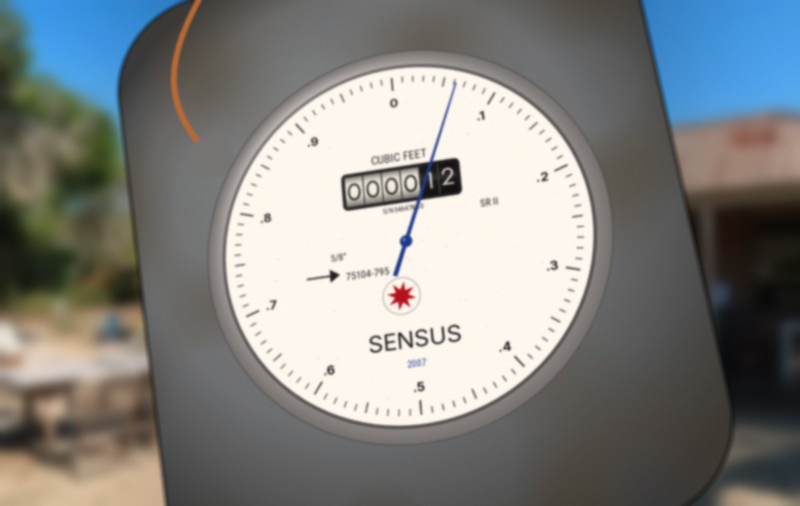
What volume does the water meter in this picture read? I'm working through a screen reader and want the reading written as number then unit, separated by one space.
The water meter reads 12.06 ft³
